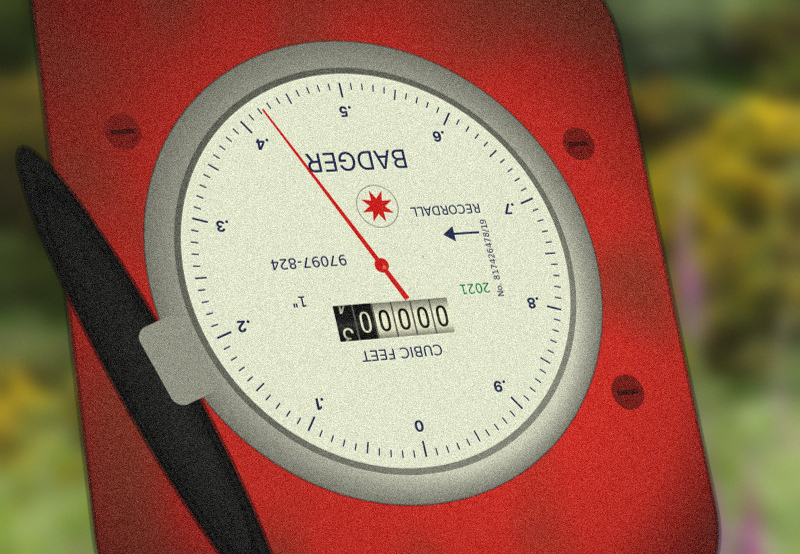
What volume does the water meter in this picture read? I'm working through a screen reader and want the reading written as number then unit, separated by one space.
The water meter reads 3.42 ft³
